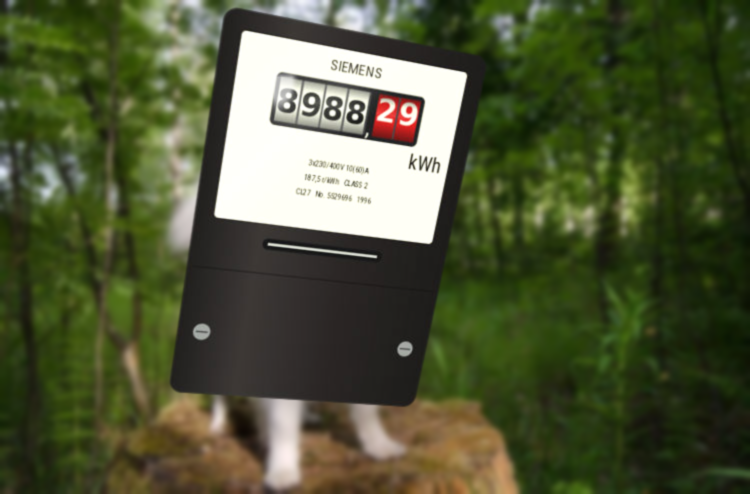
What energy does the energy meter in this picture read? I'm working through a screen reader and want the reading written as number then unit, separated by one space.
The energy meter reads 8988.29 kWh
